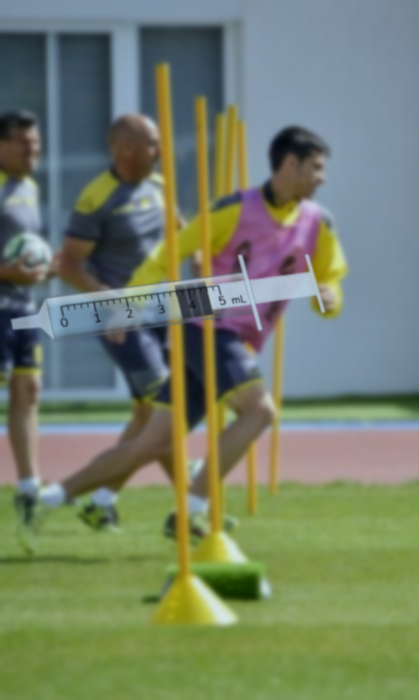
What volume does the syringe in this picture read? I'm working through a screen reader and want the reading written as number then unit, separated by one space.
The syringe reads 3.6 mL
